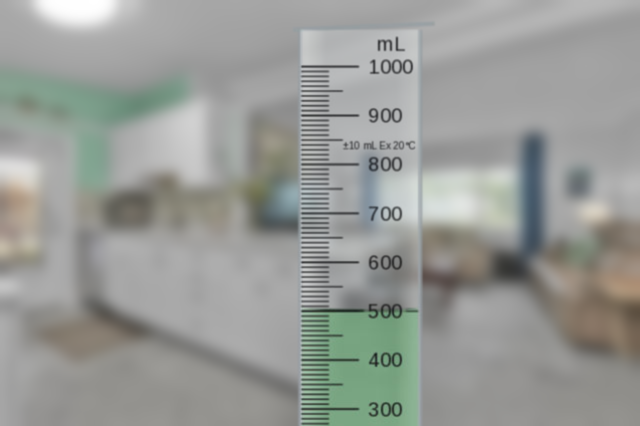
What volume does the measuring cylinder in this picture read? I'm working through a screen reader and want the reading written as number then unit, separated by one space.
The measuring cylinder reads 500 mL
